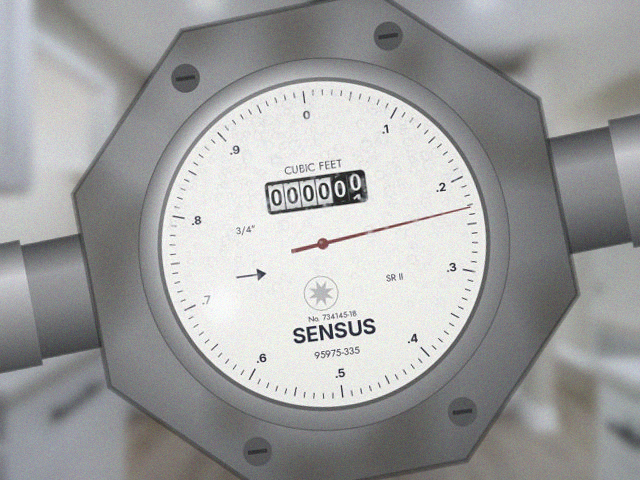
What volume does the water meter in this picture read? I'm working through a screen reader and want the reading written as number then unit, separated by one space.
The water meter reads 0.23 ft³
